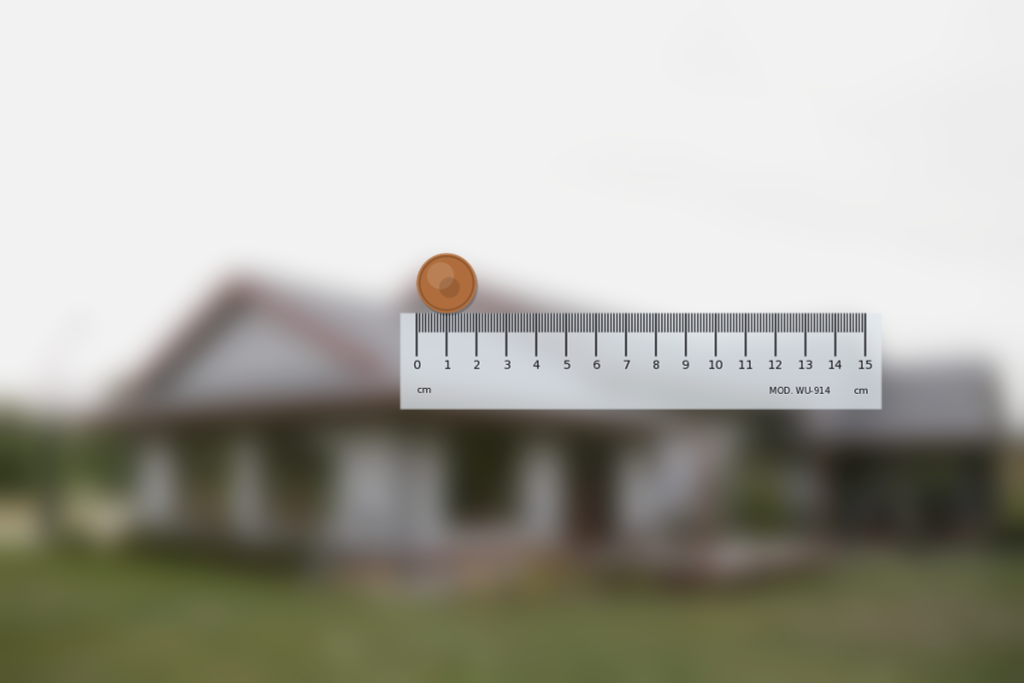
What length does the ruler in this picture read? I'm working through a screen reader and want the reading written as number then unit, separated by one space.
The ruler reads 2 cm
